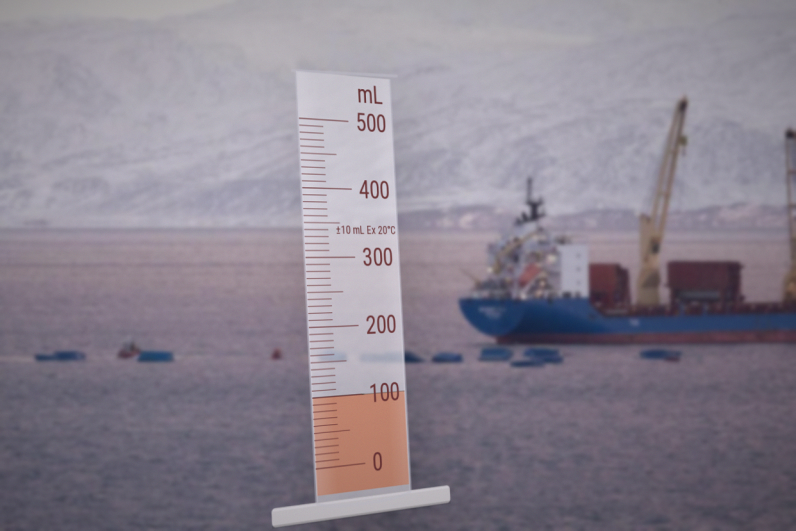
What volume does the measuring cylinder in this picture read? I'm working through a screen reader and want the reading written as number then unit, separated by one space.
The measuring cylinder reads 100 mL
